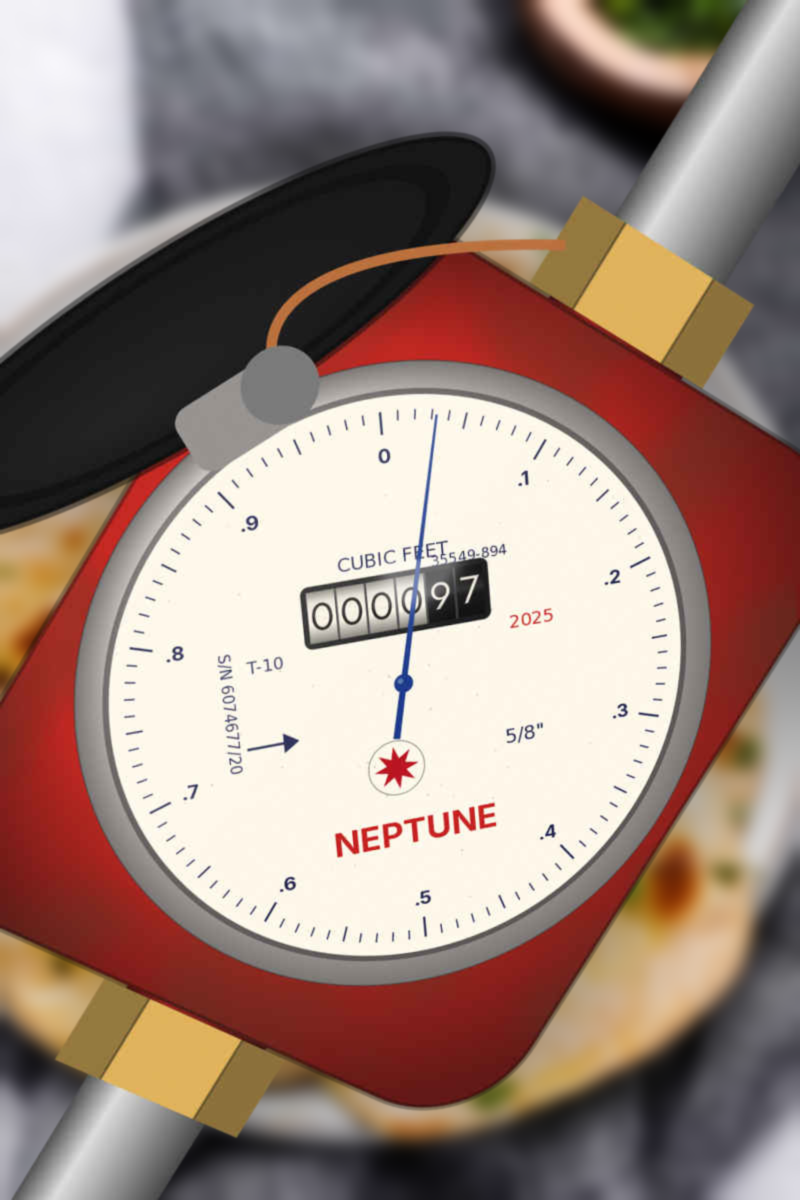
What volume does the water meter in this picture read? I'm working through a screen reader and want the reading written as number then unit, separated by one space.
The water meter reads 97.03 ft³
